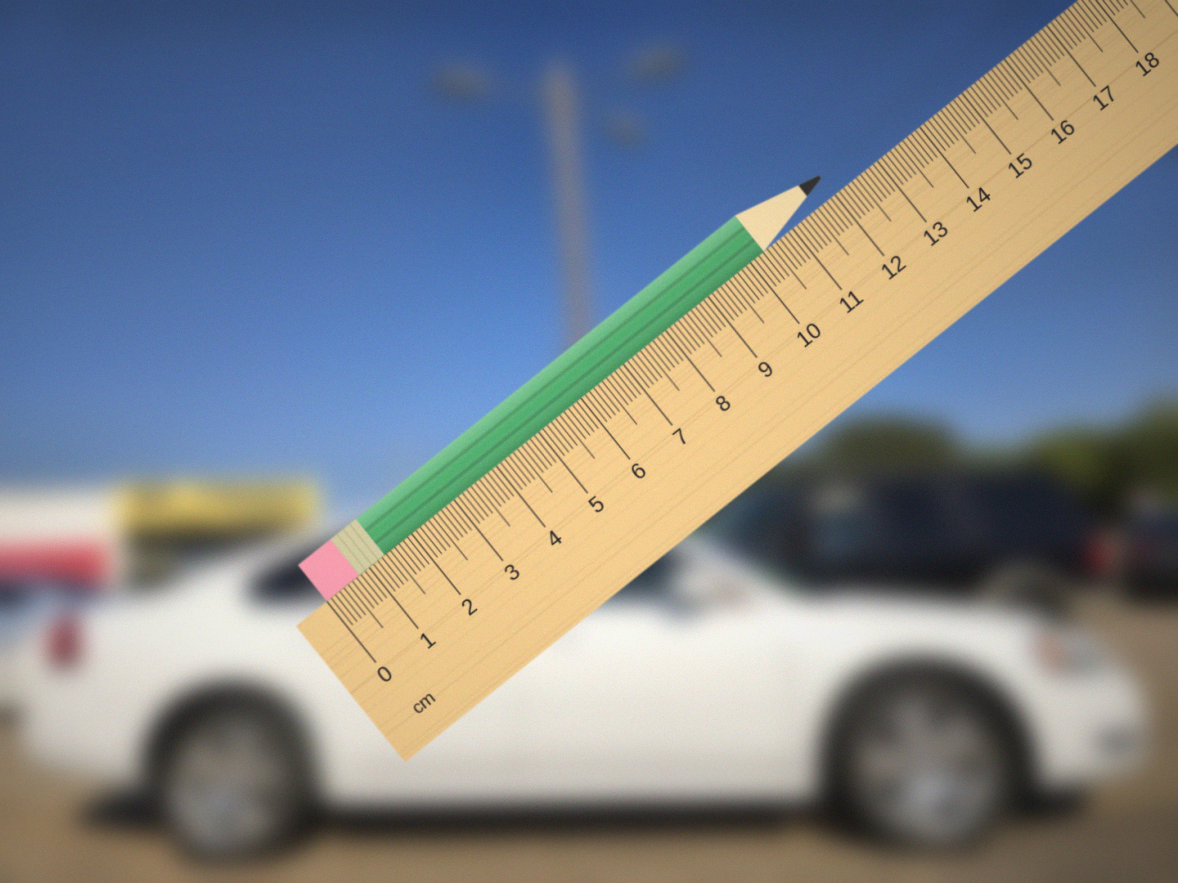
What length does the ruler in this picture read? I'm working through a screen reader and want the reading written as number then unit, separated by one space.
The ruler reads 12 cm
